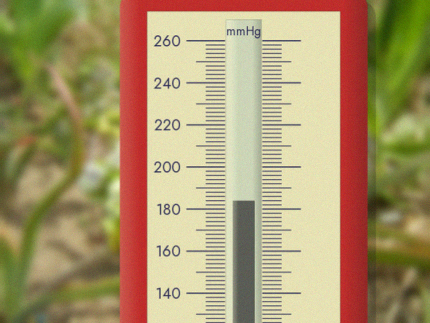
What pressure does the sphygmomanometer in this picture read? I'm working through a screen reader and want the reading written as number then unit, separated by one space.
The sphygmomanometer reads 184 mmHg
